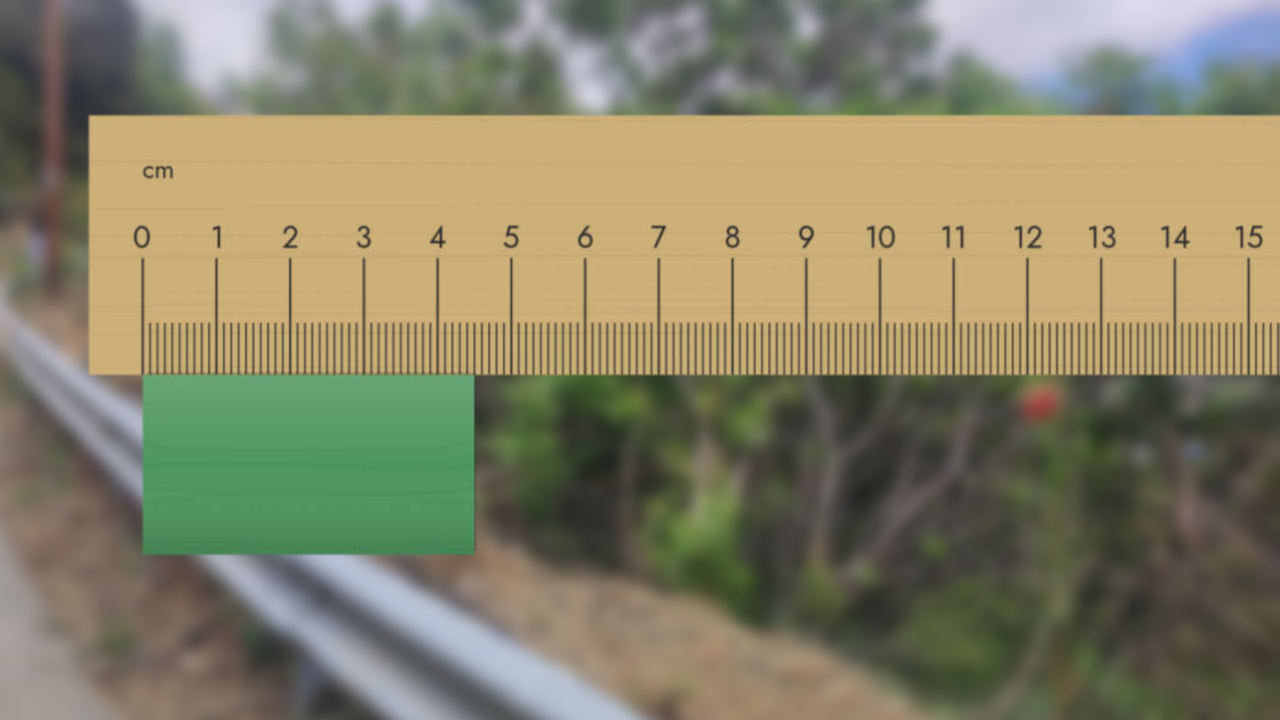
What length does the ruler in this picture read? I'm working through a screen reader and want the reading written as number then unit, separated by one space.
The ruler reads 4.5 cm
